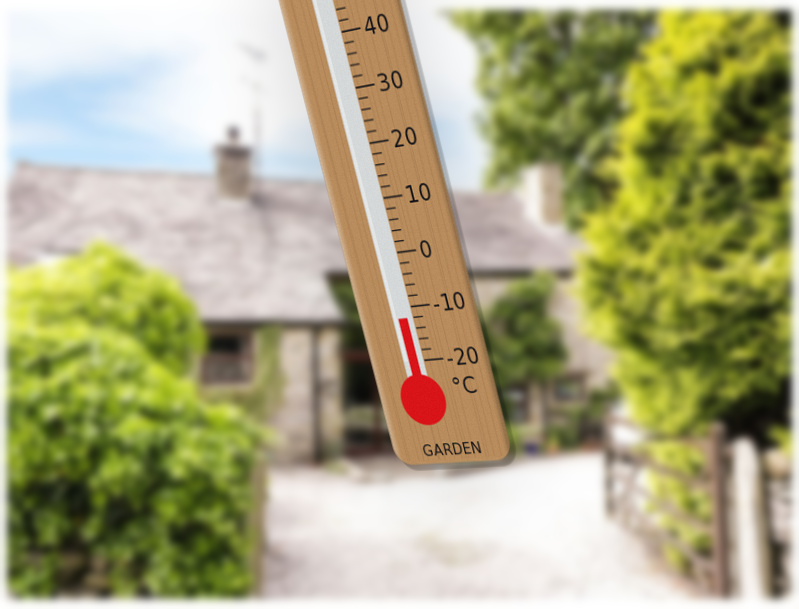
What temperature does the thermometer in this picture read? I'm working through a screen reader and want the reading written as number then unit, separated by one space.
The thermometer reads -12 °C
